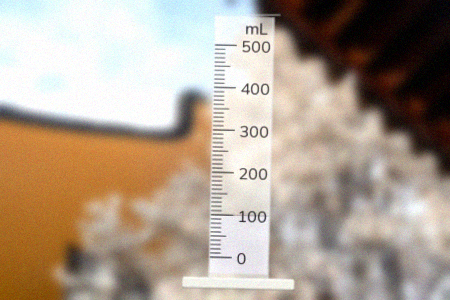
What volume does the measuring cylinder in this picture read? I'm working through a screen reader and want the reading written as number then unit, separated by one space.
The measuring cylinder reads 100 mL
